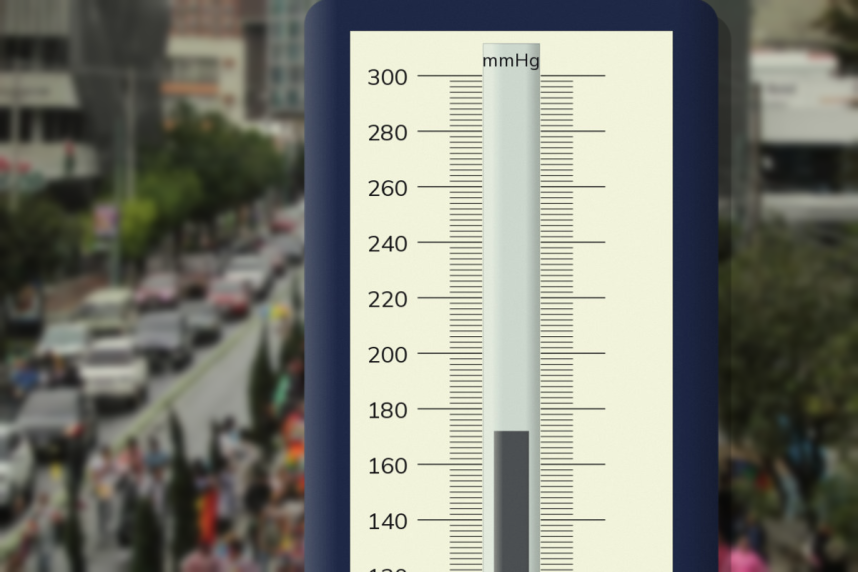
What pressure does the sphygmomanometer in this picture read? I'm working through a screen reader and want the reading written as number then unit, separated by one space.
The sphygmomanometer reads 172 mmHg
